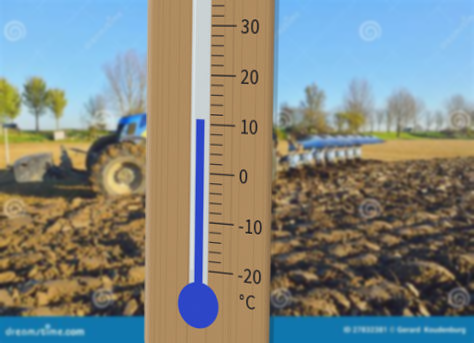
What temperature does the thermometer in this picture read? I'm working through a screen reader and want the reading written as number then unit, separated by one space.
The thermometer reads 11 °C
